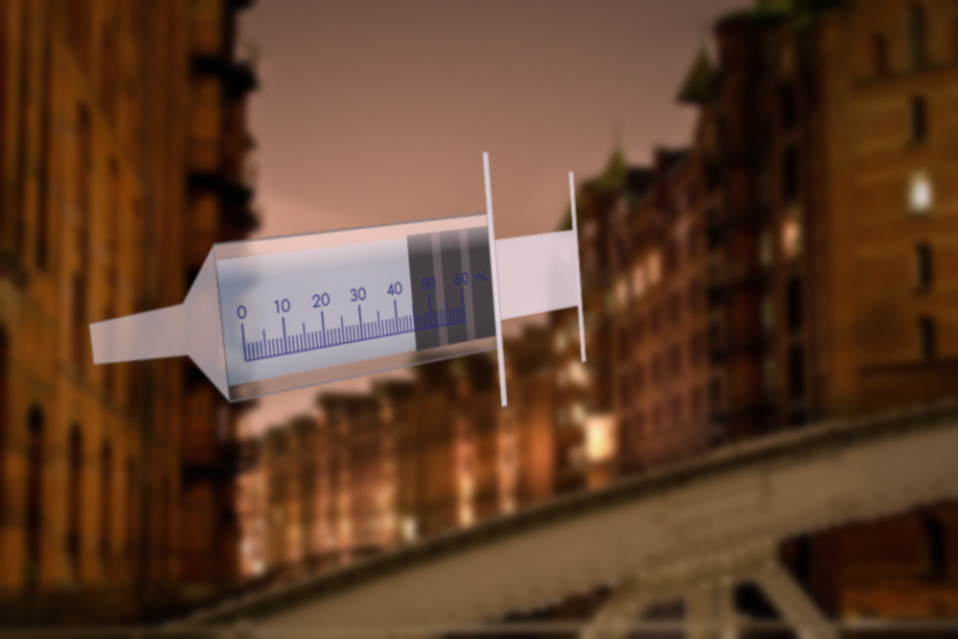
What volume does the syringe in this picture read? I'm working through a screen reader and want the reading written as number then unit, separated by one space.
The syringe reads 45 mL
